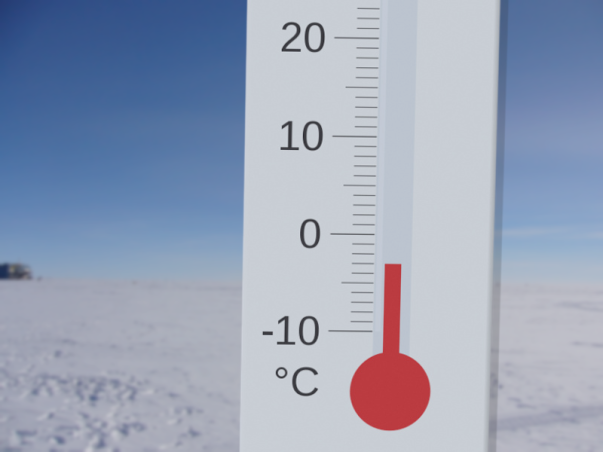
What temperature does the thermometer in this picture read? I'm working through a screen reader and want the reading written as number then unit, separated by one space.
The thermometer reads -3 °C
